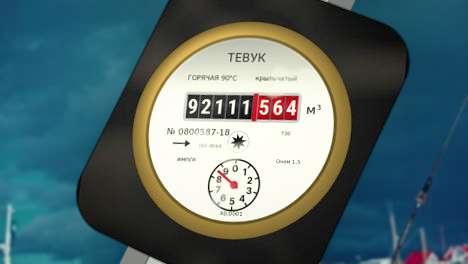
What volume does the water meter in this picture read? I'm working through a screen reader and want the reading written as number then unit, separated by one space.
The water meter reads 92111.5648 m³
